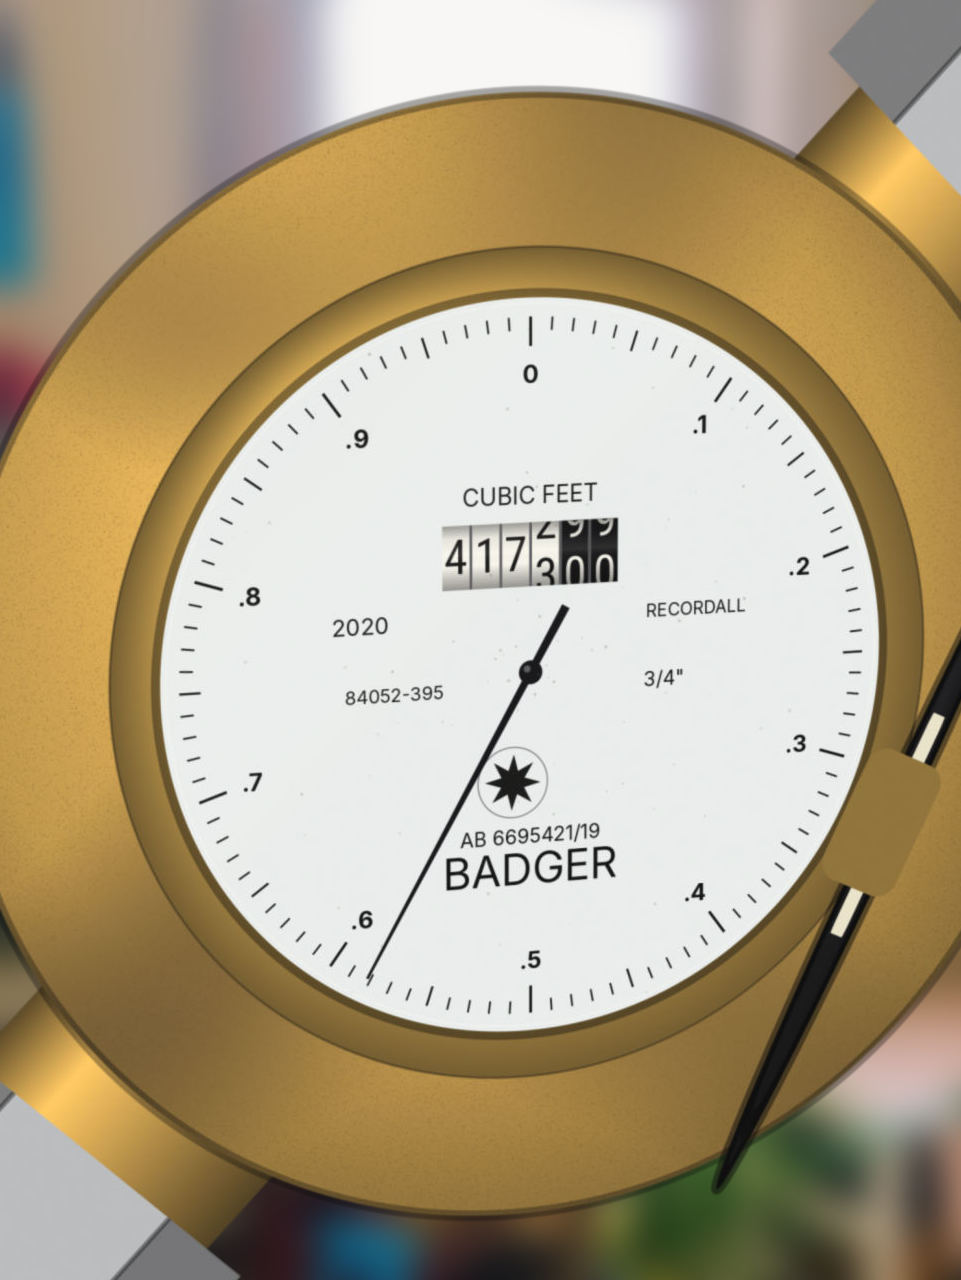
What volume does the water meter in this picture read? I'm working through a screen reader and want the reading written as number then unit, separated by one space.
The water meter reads 417299.58 ft³
